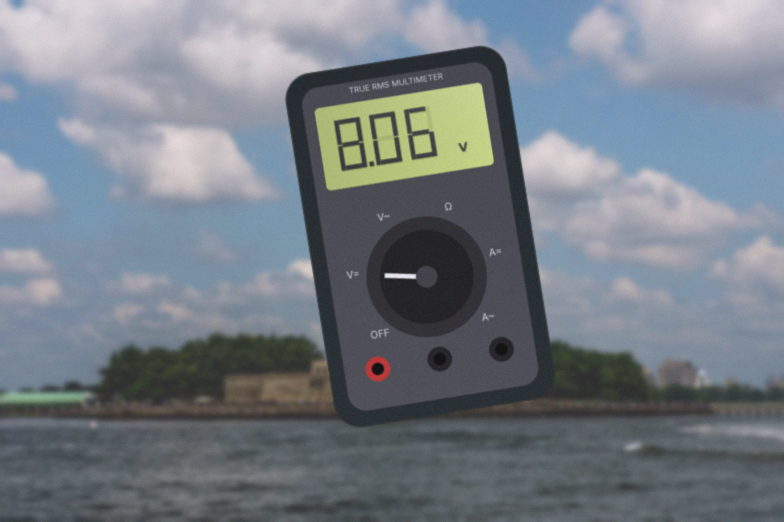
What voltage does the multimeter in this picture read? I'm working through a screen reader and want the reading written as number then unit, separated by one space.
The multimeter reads 8.06 V
